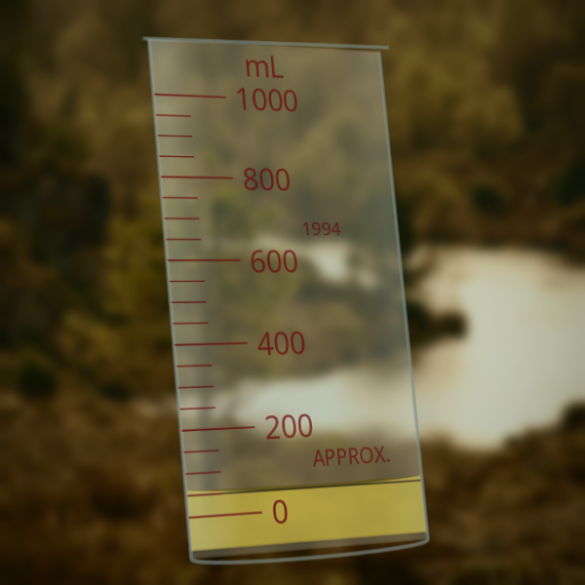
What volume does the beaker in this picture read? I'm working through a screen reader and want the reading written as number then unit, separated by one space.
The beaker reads 50 mL
